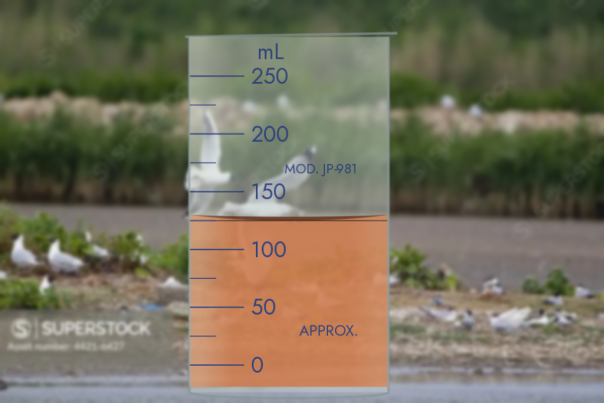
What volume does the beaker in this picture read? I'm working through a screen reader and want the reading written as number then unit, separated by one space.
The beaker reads 125 mL
